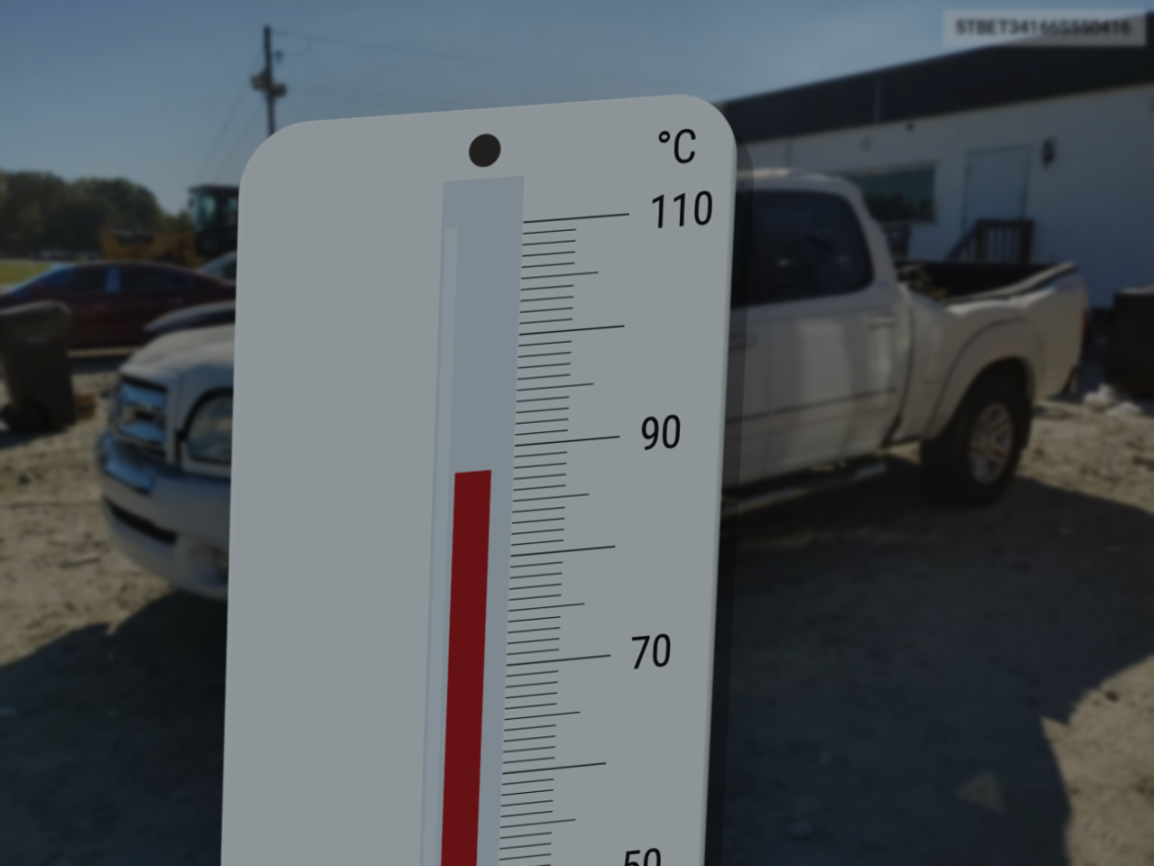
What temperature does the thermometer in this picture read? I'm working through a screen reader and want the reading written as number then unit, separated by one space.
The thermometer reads 88 °C
